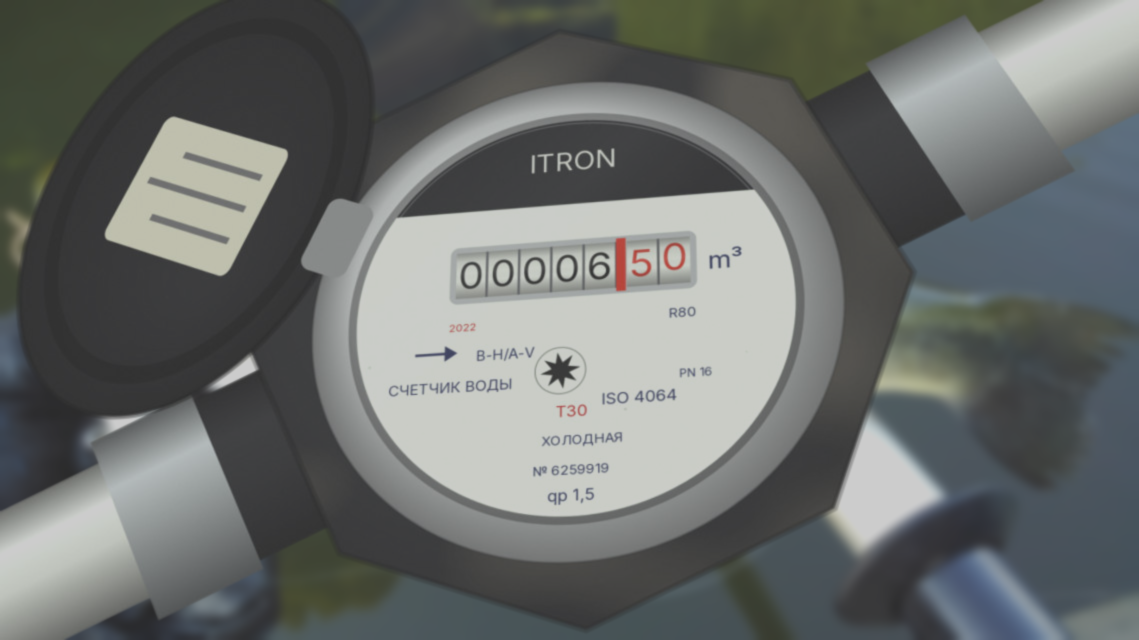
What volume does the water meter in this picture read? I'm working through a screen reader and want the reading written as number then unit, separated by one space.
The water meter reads 6.50 m³
